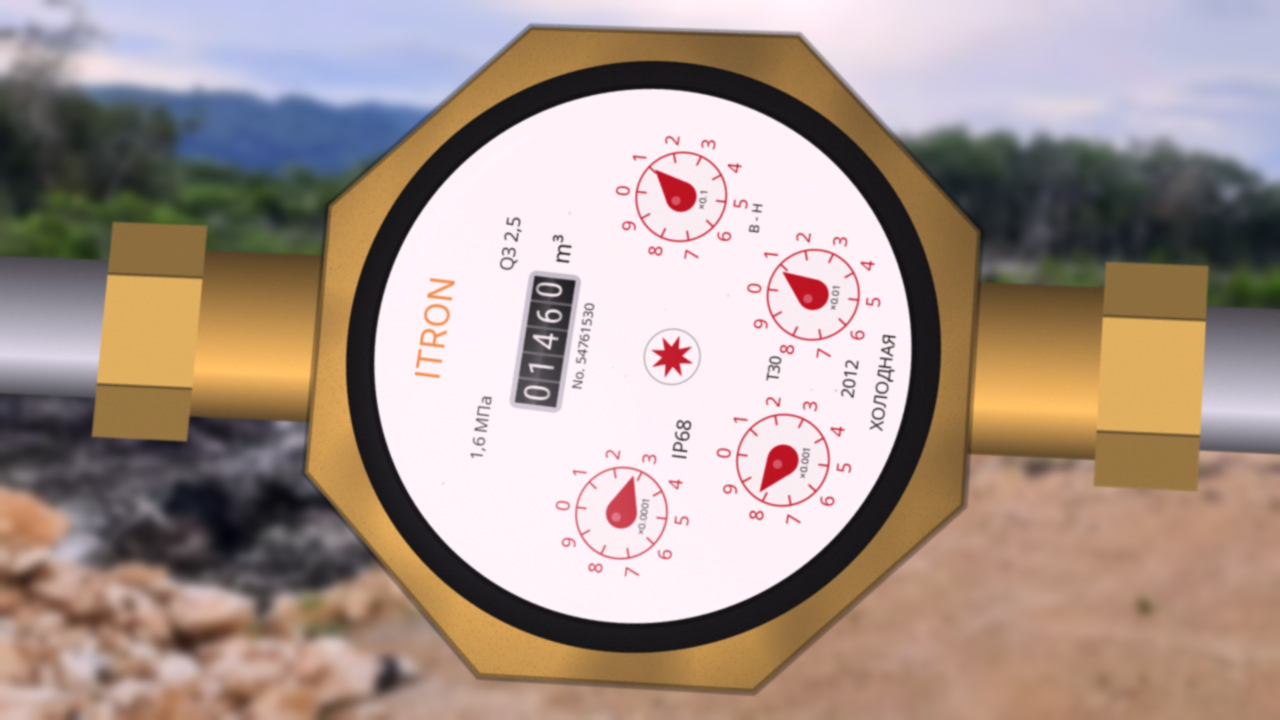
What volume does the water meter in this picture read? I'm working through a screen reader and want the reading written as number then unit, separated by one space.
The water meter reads 1460.1082 m³
